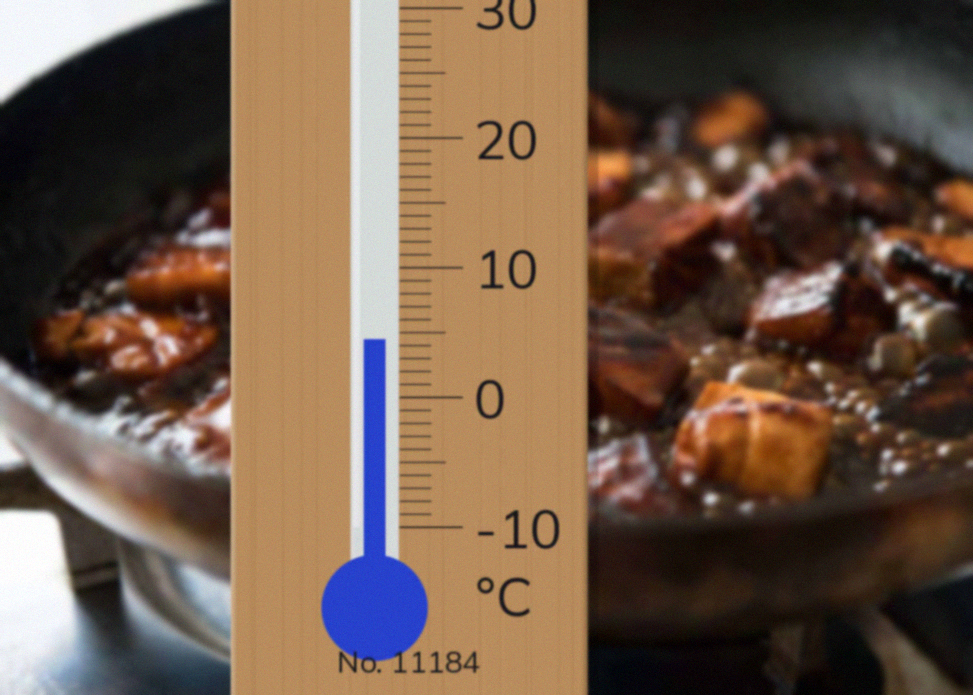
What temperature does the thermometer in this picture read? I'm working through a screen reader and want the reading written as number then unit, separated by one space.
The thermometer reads 4.5 °C
